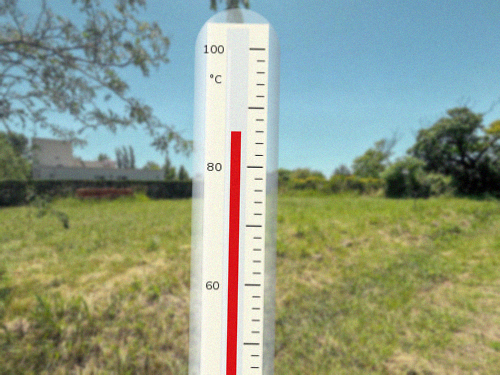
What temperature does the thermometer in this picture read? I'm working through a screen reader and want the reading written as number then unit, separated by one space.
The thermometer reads 86 °C
